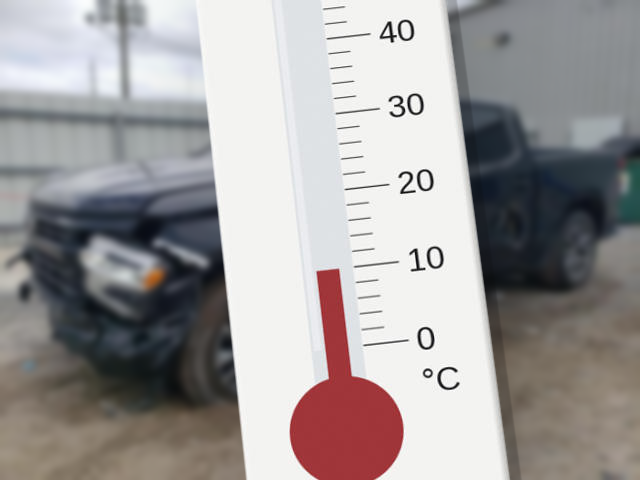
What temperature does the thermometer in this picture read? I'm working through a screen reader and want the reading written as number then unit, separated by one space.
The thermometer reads 10 °C
